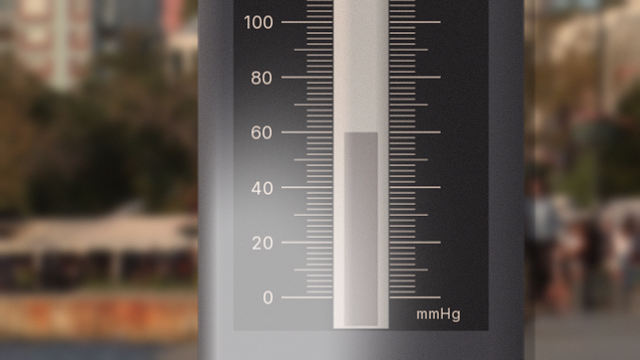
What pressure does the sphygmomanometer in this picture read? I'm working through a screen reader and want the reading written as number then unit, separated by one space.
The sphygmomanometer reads 60 mmHg
